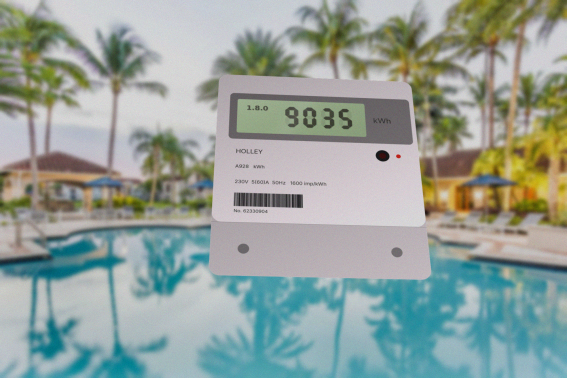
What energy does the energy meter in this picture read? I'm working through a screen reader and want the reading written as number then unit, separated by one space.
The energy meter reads 9035 kWh
